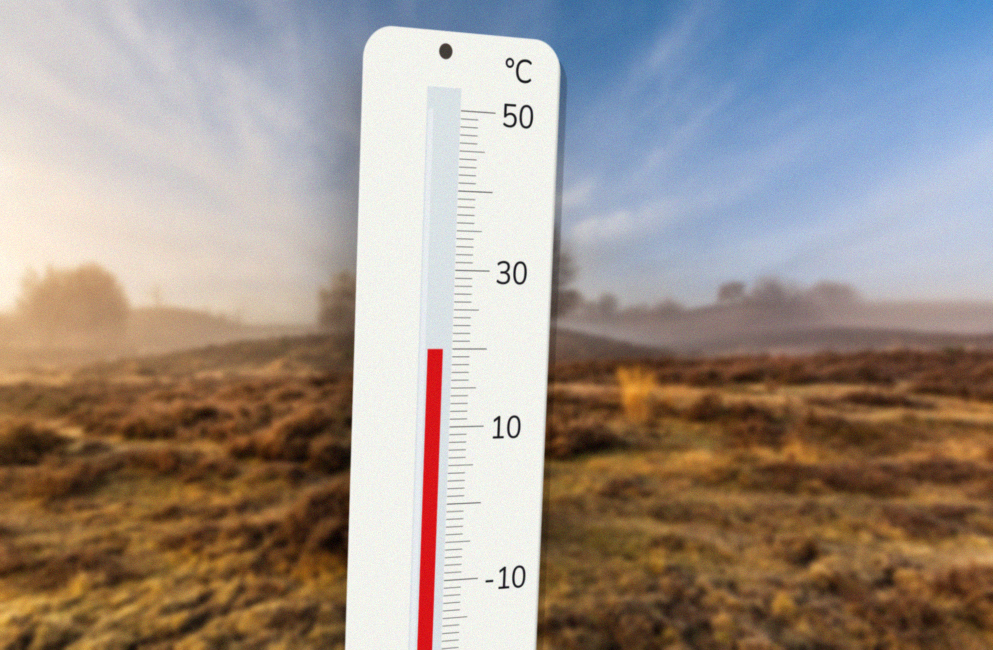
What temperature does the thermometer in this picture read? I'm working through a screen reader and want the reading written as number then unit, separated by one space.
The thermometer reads 20 °C
